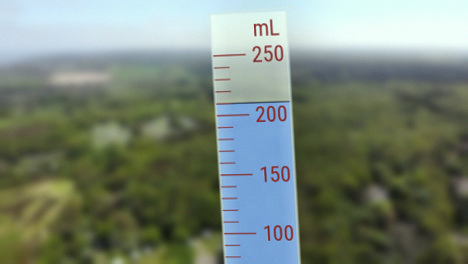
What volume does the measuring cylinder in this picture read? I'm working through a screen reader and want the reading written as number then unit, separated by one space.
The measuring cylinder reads 210 mL
